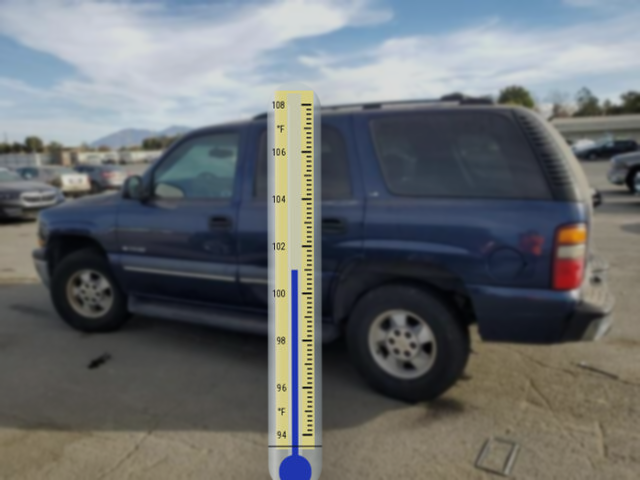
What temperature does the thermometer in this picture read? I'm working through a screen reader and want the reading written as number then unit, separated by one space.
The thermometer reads 101 °F
